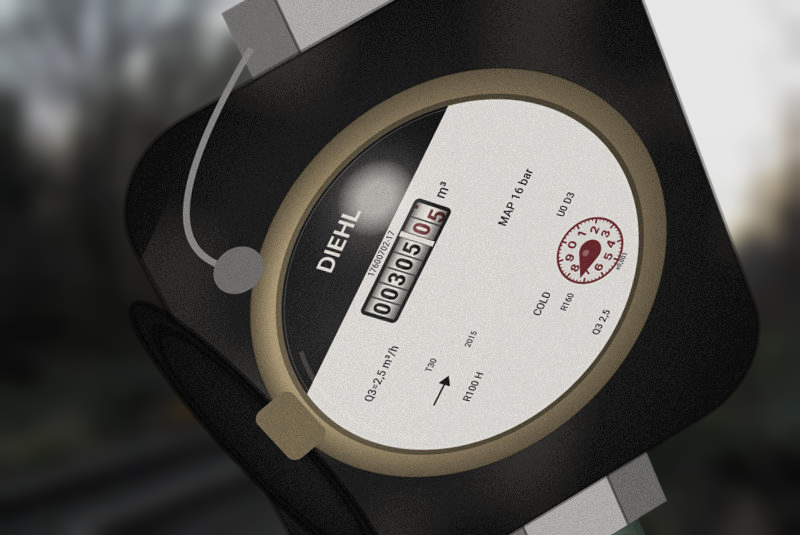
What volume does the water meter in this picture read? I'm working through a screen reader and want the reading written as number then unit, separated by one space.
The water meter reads 305.047 m³
